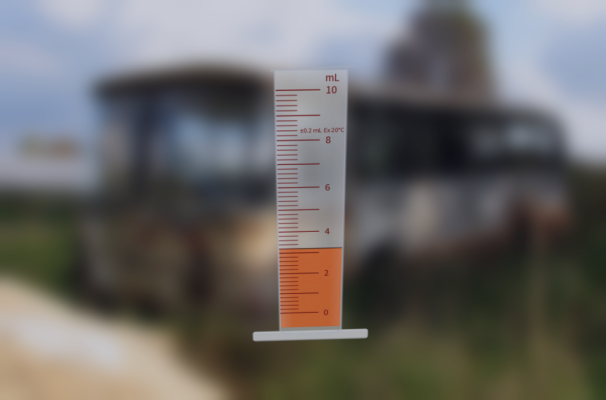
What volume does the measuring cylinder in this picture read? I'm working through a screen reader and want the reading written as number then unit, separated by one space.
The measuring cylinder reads 3.2 mL
